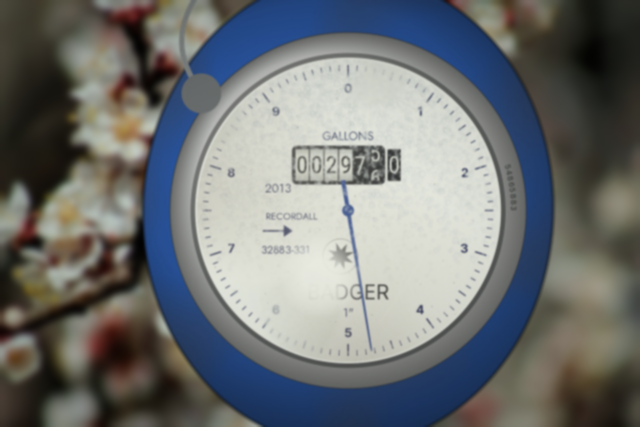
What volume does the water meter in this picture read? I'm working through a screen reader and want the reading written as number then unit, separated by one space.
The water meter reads 29754.7 gal
